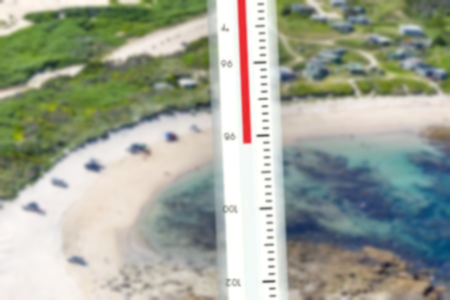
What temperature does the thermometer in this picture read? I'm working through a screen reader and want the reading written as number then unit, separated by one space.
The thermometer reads 98.2 °F
